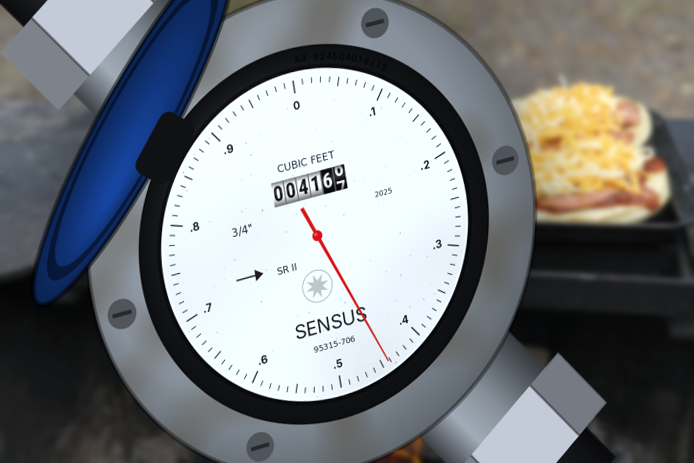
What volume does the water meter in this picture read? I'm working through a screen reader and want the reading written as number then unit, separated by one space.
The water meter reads 4166.44 ft³
